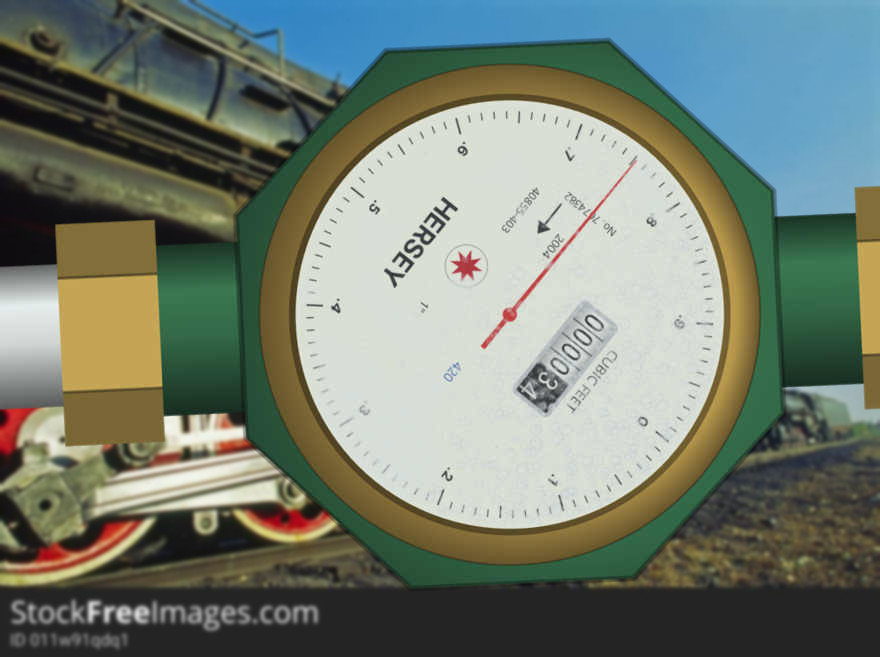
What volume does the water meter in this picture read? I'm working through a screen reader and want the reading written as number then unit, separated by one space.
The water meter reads 33.75 ft³
